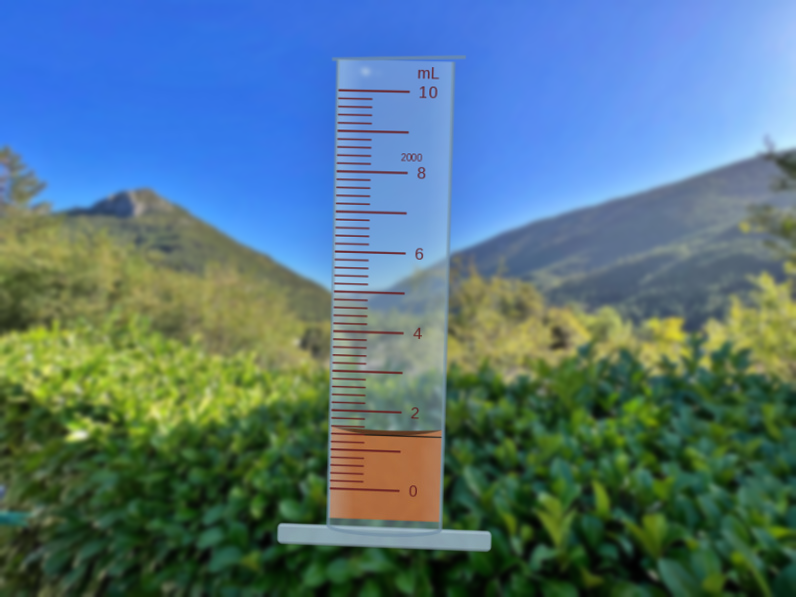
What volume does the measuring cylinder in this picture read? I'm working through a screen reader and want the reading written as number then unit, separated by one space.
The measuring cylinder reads 1.4 mL
